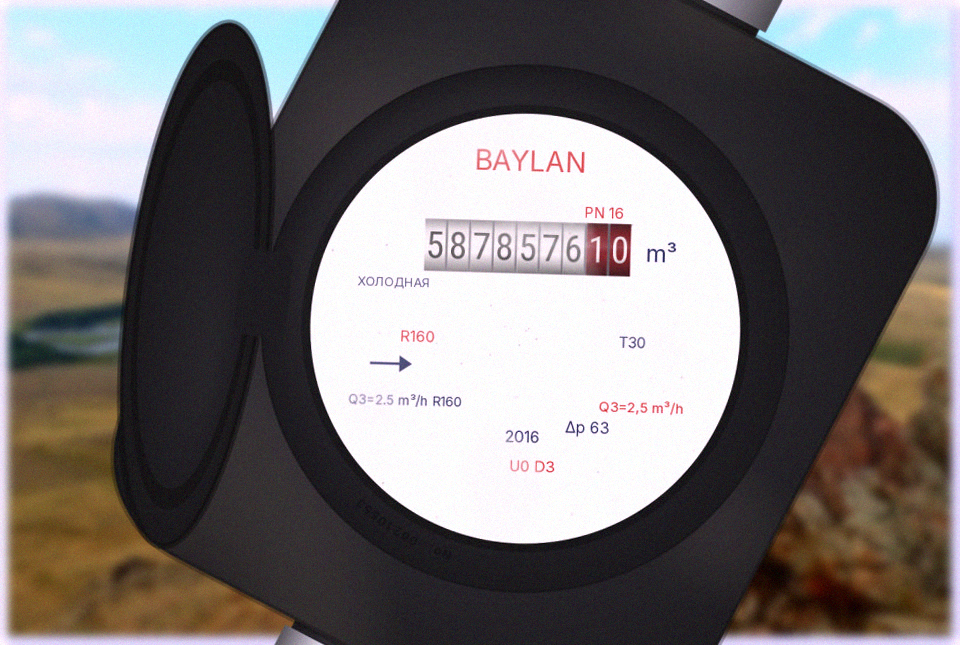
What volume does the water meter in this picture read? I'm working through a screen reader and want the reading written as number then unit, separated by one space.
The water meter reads 5878576.10 m³
